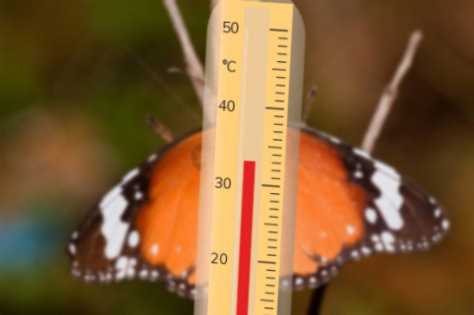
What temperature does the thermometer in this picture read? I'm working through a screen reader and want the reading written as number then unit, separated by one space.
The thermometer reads 33 °C
